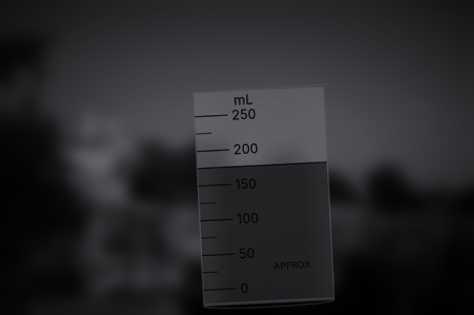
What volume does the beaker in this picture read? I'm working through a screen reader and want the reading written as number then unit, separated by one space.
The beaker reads 175 mL
